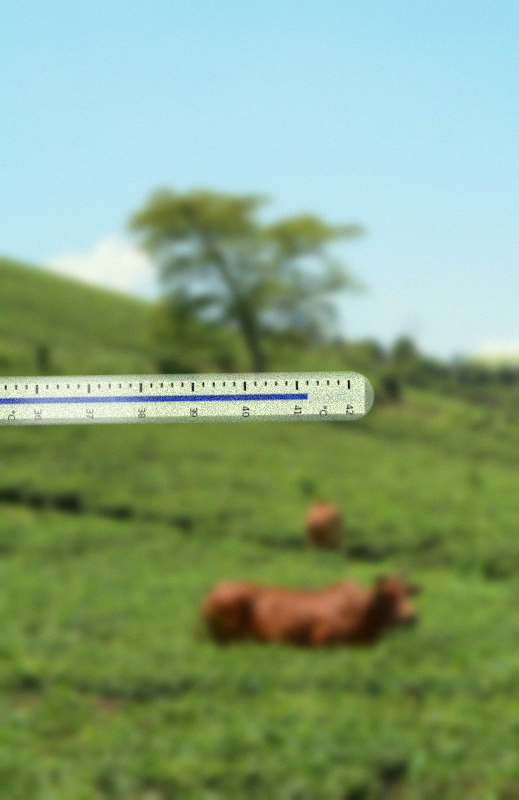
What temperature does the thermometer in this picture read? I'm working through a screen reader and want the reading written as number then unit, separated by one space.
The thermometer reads 41.2 °C
